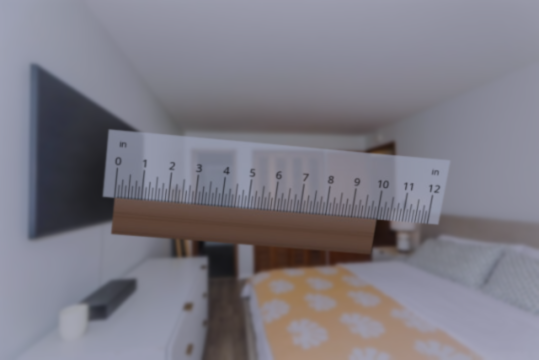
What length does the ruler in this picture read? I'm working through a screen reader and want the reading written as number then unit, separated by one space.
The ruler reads 10 in
